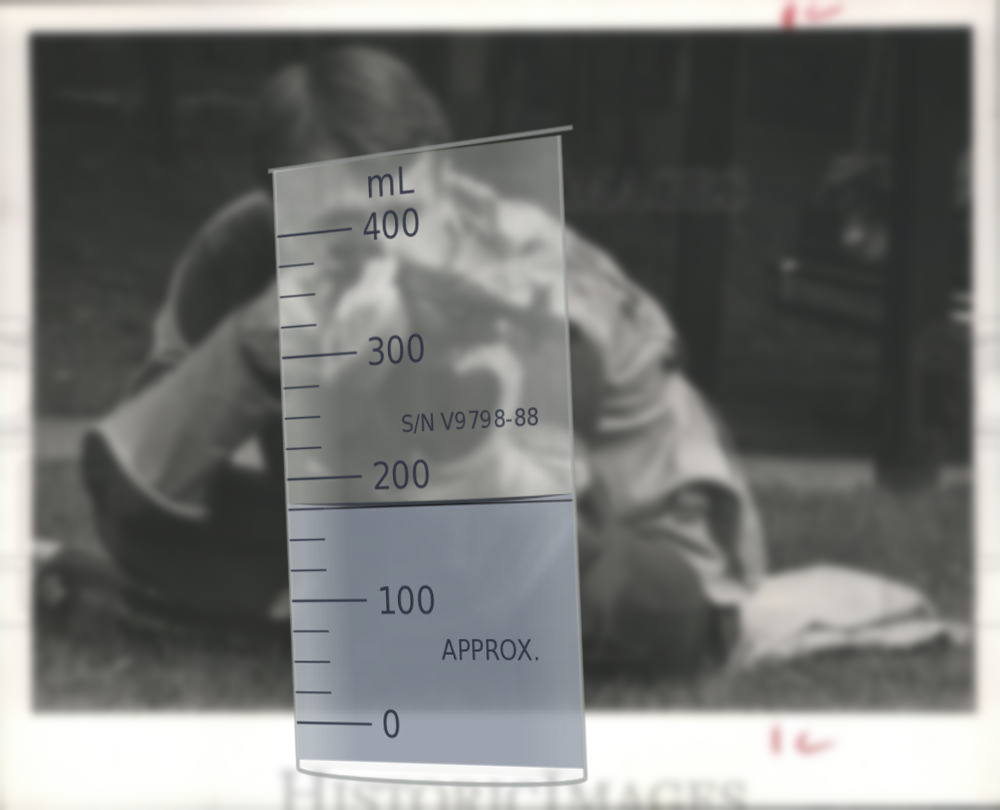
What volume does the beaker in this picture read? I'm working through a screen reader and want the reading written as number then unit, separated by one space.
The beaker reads 175 mL
